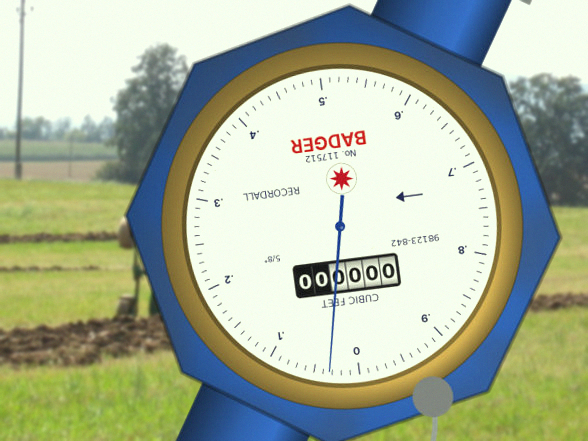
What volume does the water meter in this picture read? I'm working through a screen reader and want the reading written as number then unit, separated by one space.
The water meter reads 0.03 ft³
